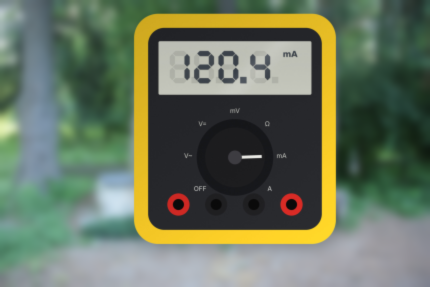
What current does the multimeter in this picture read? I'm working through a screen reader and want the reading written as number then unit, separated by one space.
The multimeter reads 120.4 mA
